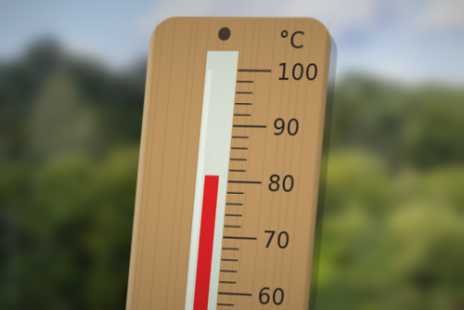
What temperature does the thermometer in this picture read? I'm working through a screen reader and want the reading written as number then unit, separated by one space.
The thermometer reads 81 °C
